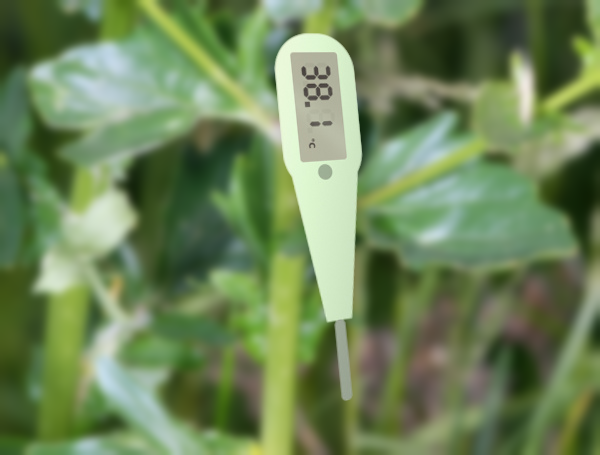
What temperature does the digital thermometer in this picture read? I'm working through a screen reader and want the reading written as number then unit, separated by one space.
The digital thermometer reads 38.1 °C
